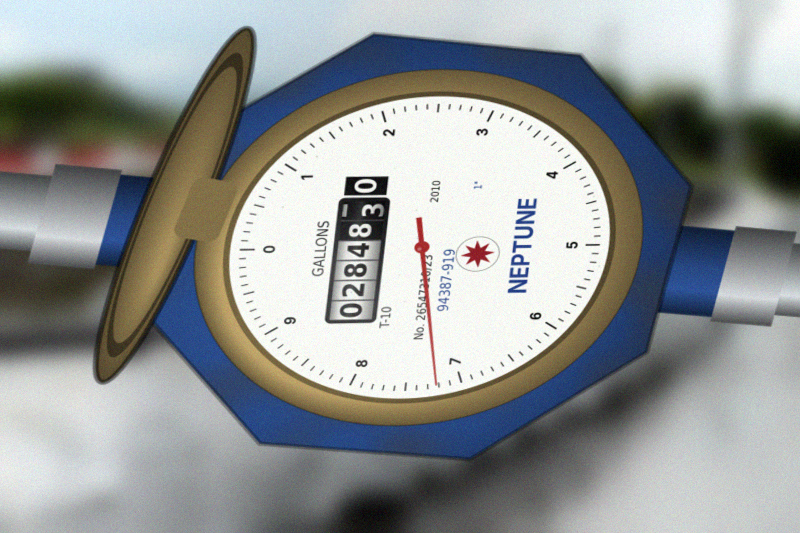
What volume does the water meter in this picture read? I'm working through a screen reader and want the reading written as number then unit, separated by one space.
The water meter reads 284827.2 gal
